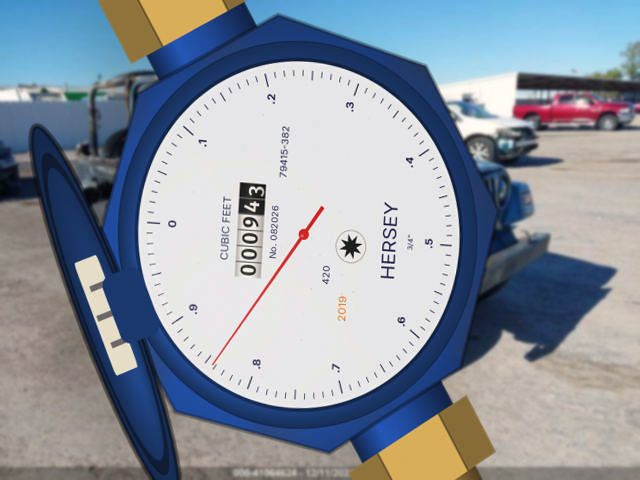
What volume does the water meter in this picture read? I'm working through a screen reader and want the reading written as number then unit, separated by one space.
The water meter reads 942.84 ft³
